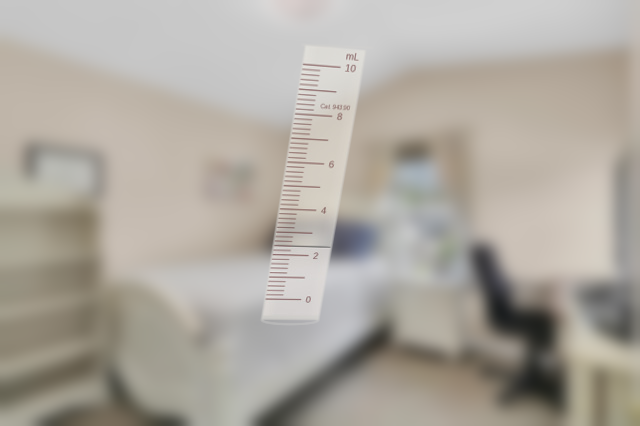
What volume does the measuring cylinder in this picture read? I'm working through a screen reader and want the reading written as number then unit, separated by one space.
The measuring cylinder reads 2.4 mL
